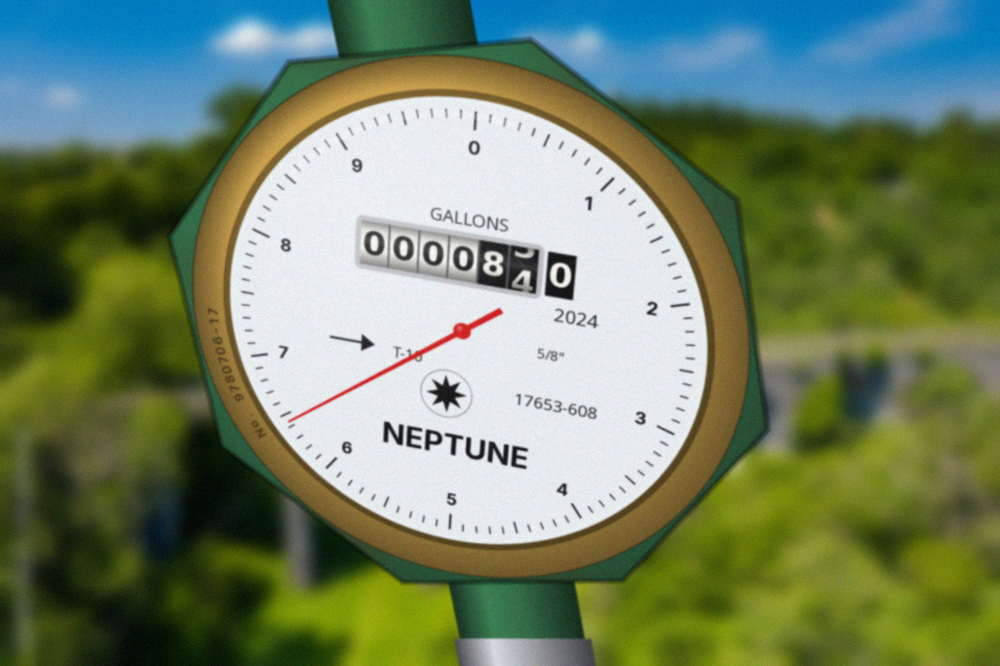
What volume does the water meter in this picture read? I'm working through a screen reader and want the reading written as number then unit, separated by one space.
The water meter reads 836.4 gal
